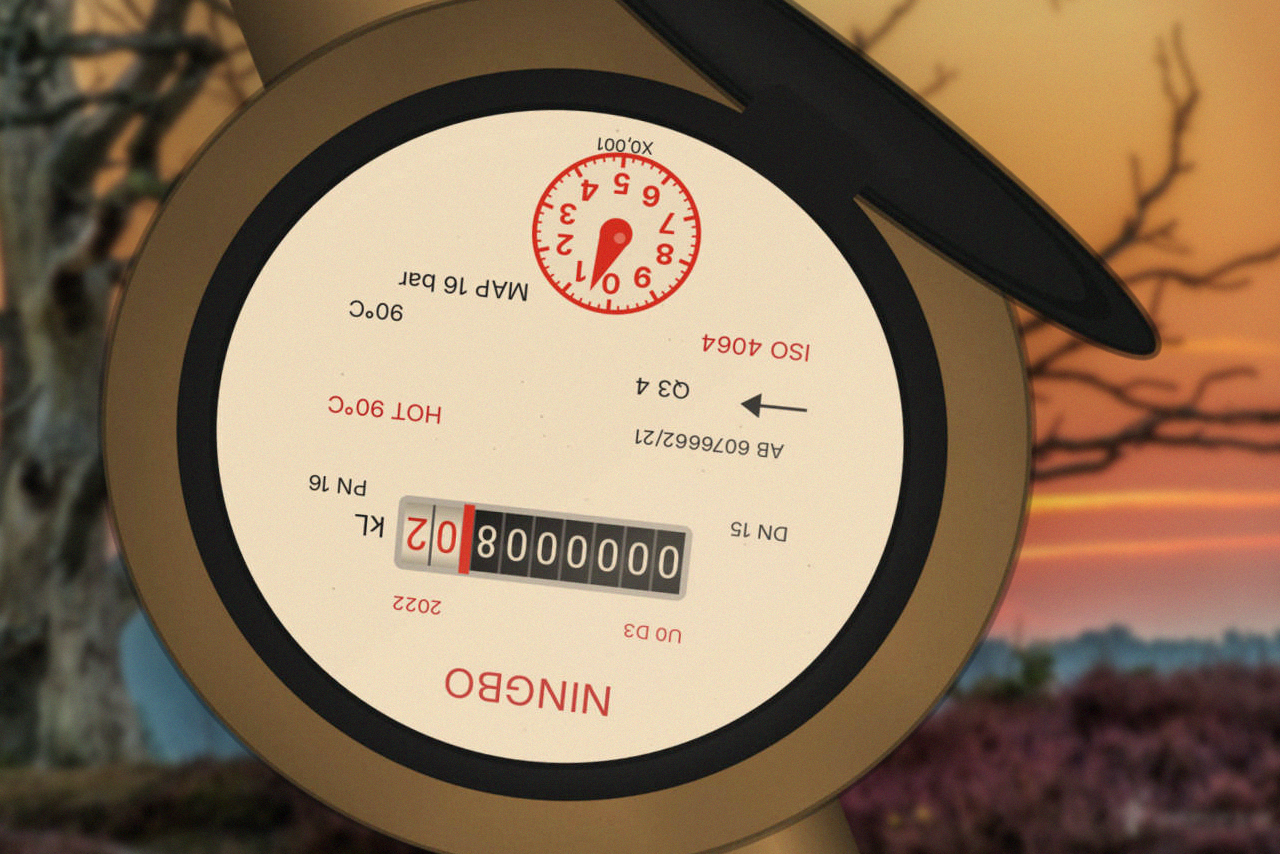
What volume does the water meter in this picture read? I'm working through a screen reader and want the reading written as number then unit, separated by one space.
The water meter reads 8.020 kL
